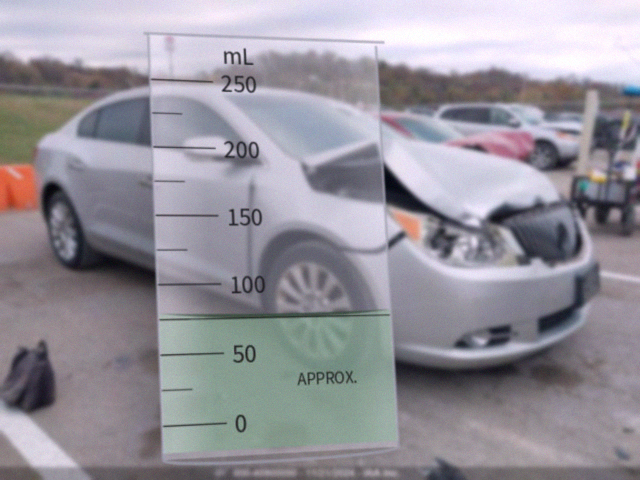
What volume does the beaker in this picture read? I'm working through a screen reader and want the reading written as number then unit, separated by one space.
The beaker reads 75 mL
